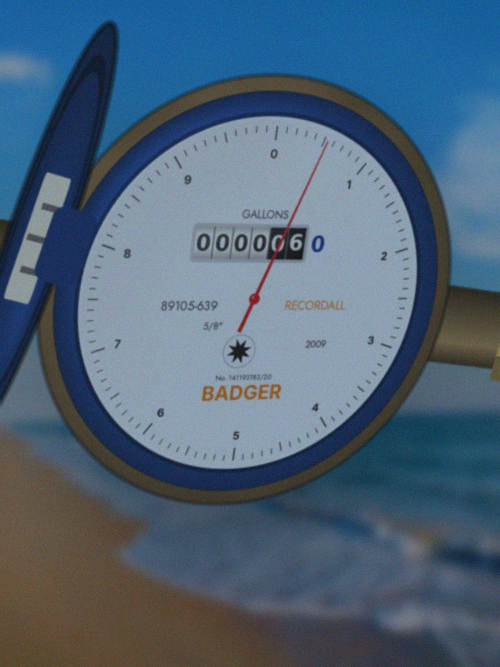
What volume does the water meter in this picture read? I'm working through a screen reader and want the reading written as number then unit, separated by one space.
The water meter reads 60.5 gal
